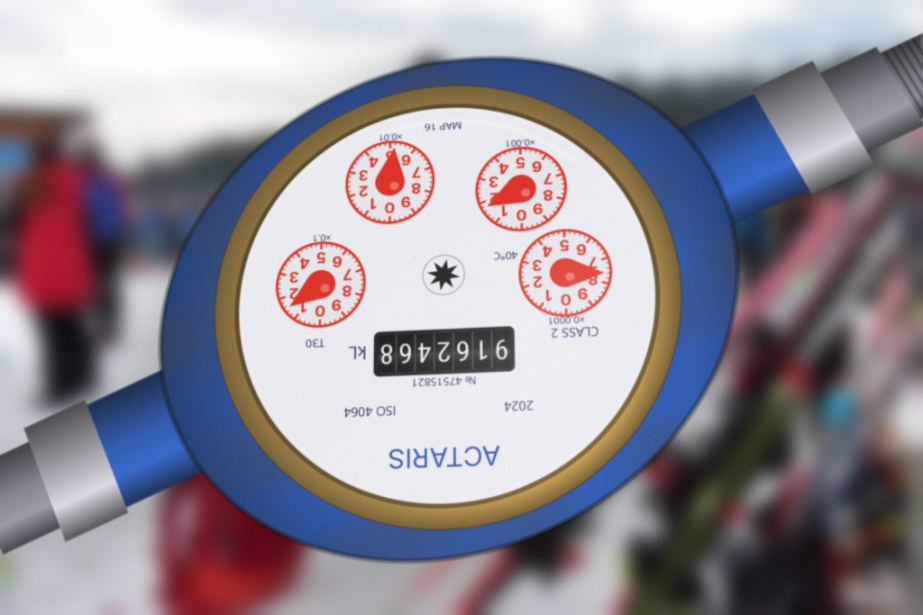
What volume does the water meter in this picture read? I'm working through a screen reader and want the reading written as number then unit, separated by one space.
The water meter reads 9162468.1517 kL
